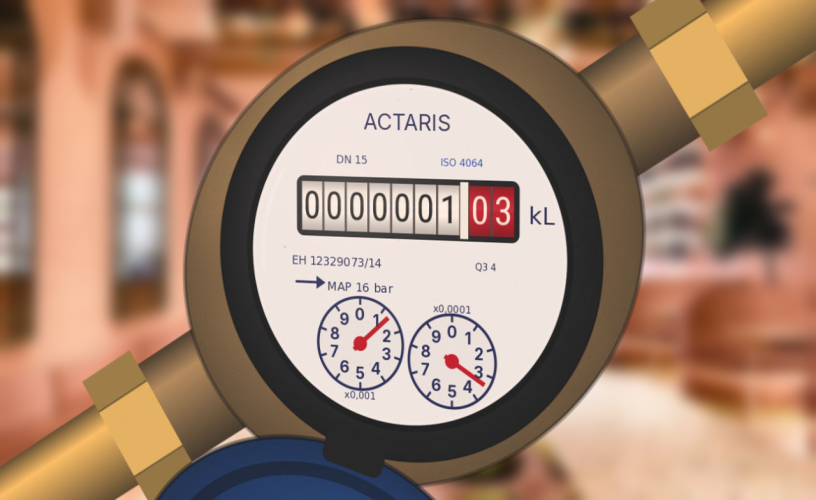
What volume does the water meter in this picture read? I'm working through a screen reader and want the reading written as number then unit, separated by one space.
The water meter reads 1.0313 kL
